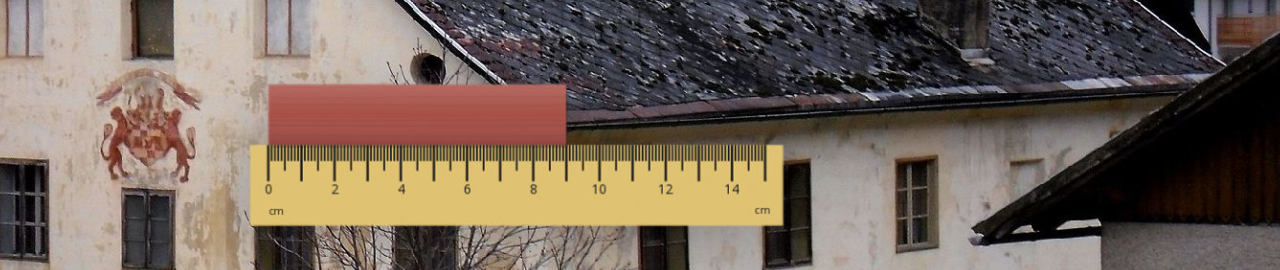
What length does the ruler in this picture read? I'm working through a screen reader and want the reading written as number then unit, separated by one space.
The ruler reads 9 cm
